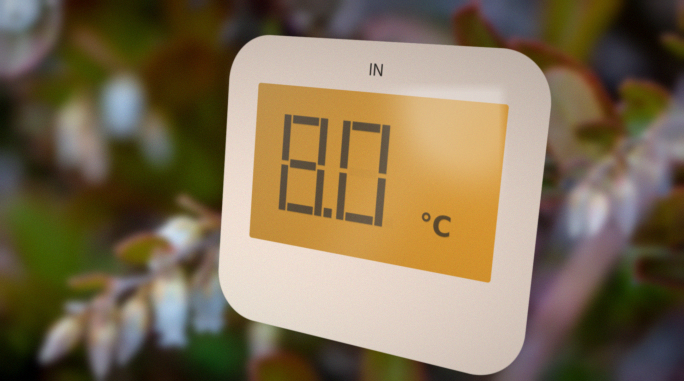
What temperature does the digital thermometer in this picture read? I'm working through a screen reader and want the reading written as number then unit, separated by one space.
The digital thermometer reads 8.0 °C
